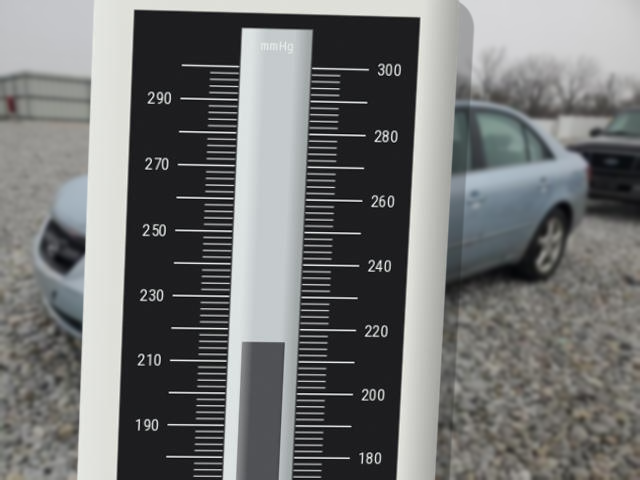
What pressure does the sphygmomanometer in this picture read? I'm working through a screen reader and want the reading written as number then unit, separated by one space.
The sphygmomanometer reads 216 mmHg
